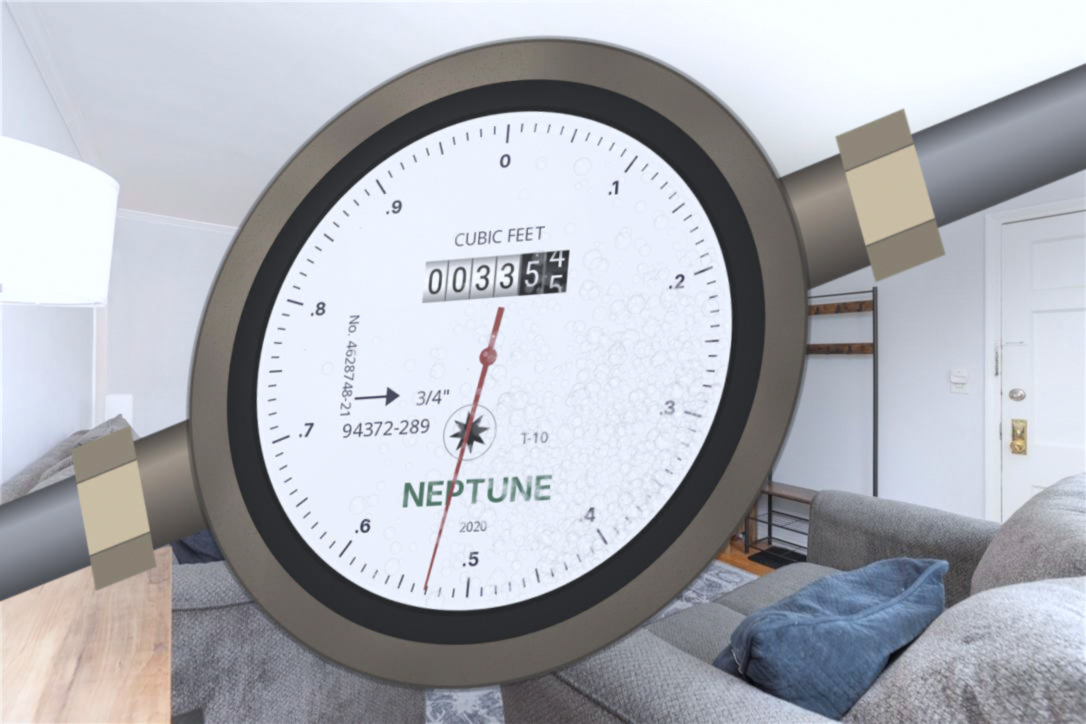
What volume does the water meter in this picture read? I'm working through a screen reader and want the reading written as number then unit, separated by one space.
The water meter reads 3354.53 ft³
